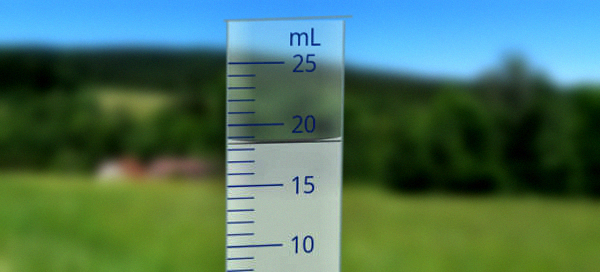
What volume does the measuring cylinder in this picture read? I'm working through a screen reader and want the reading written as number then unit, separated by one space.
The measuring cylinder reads 18.5 mL
